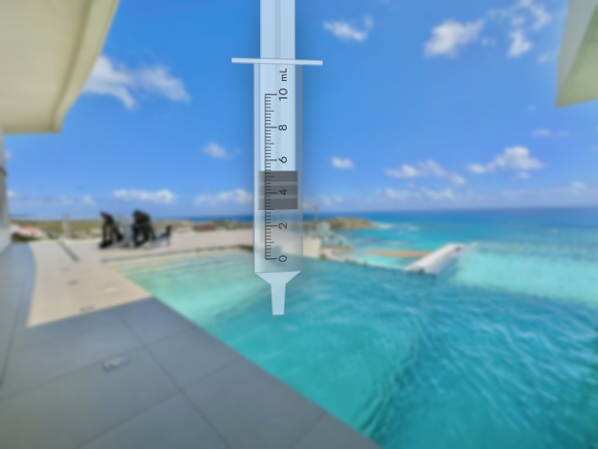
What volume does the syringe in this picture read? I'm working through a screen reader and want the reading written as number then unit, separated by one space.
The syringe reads 3 mL
